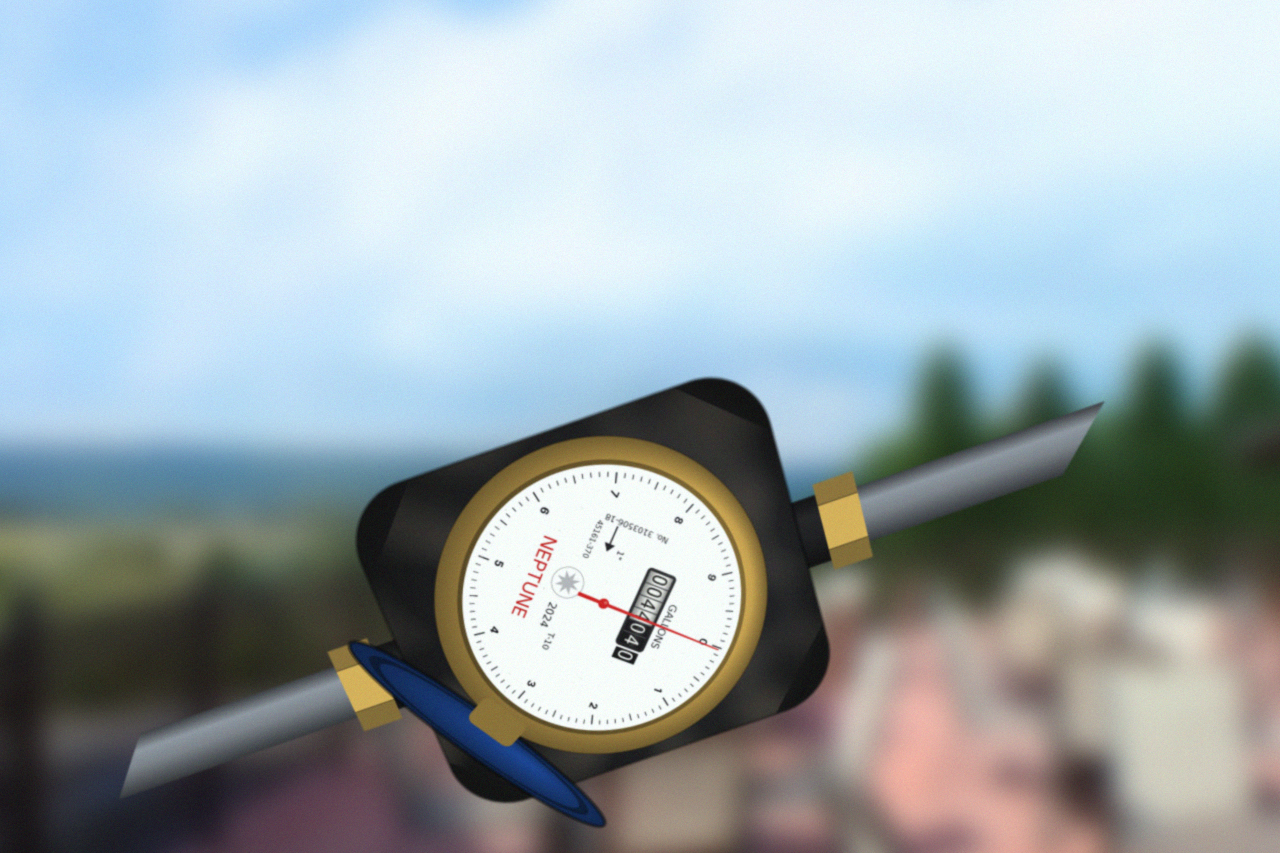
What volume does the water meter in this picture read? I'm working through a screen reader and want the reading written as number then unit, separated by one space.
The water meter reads 44040.0 gal
